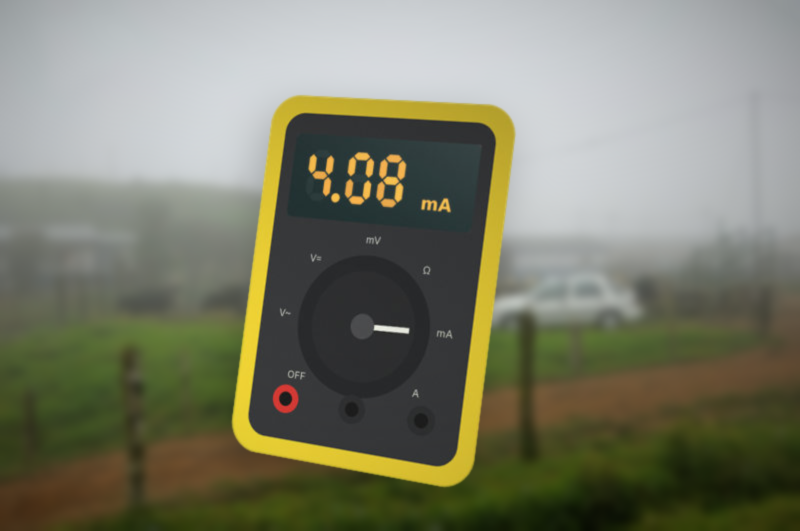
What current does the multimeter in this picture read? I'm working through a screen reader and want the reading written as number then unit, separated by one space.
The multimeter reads 4.08 mA
